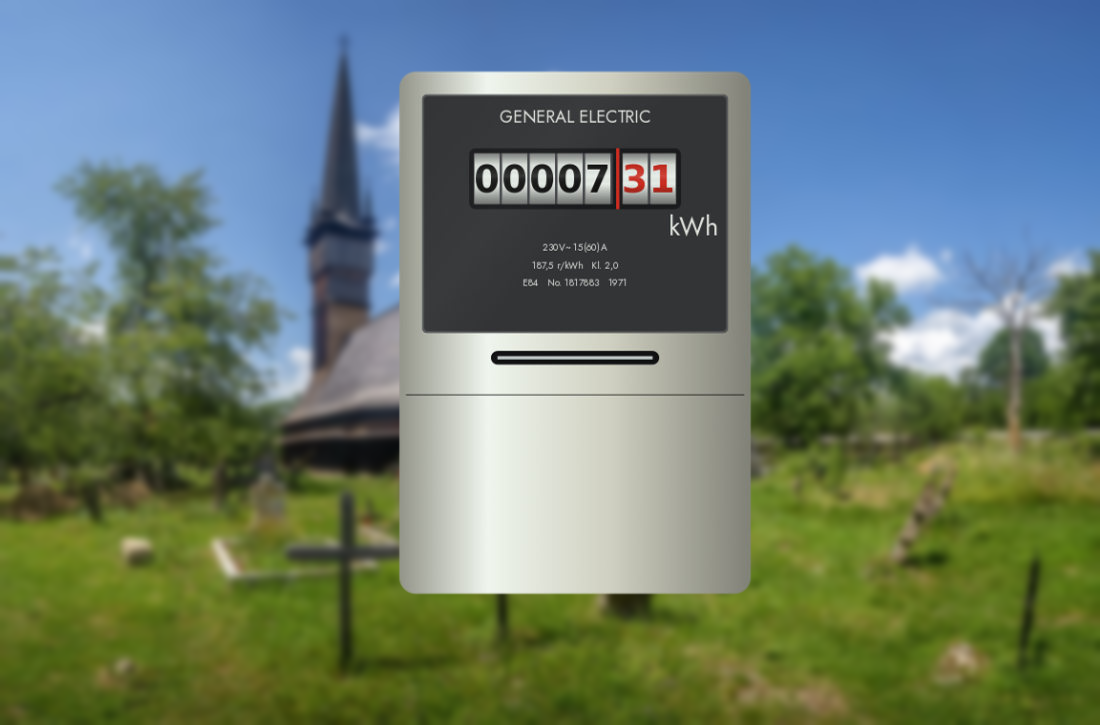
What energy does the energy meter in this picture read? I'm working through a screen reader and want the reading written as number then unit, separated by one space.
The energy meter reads 7.31 kWh
